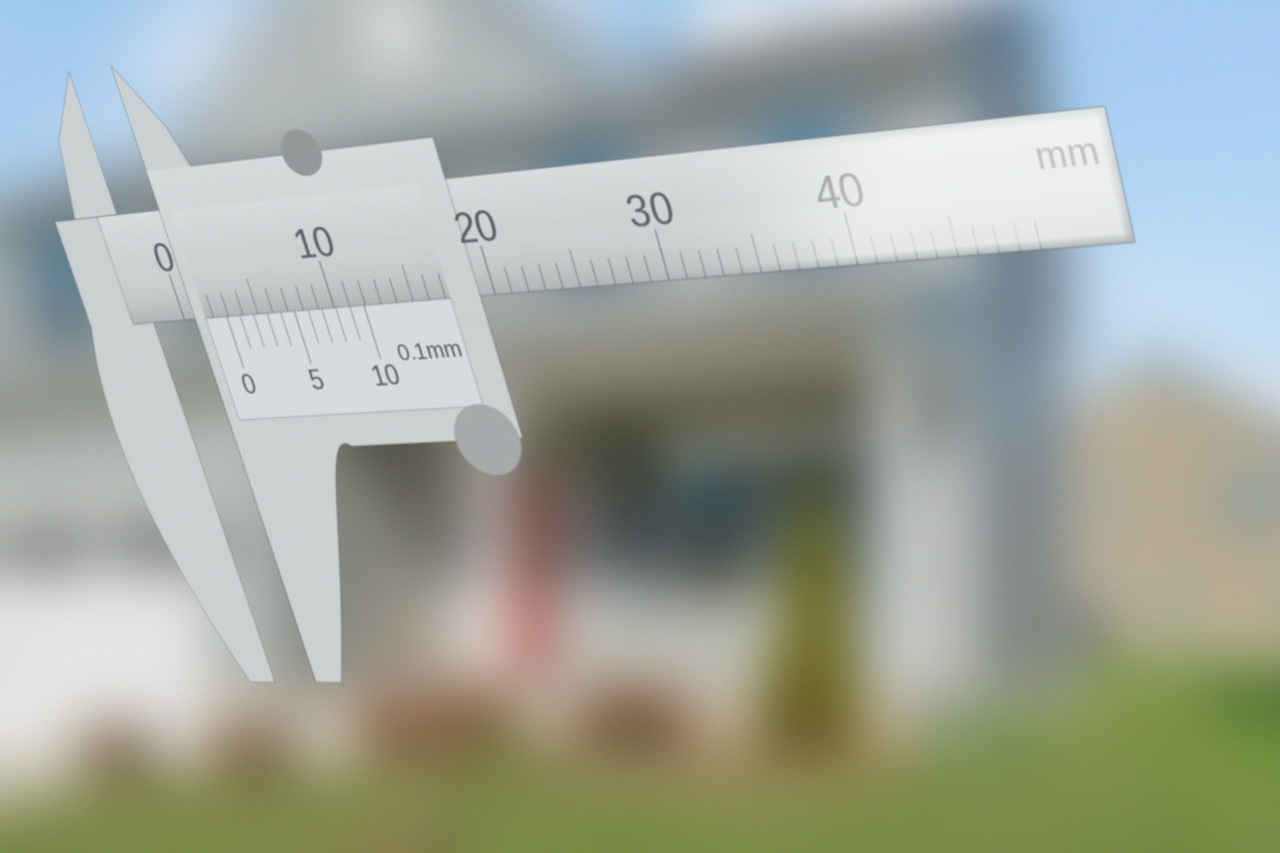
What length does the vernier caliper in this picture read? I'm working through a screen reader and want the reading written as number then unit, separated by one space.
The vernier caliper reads 2.9 mm
